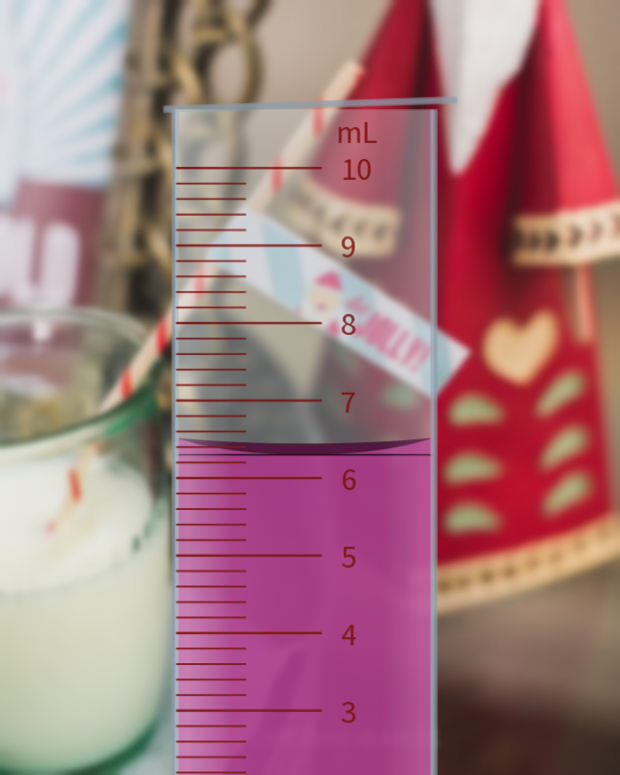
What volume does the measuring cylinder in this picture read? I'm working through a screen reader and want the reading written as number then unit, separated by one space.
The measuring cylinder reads 6.3 mL
